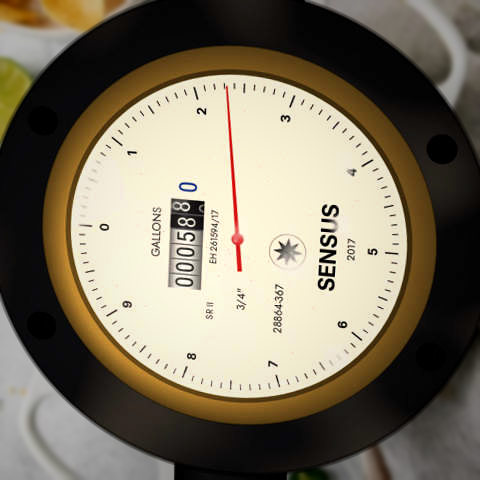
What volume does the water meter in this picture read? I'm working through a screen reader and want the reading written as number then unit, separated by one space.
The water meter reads 5882.3 gal
